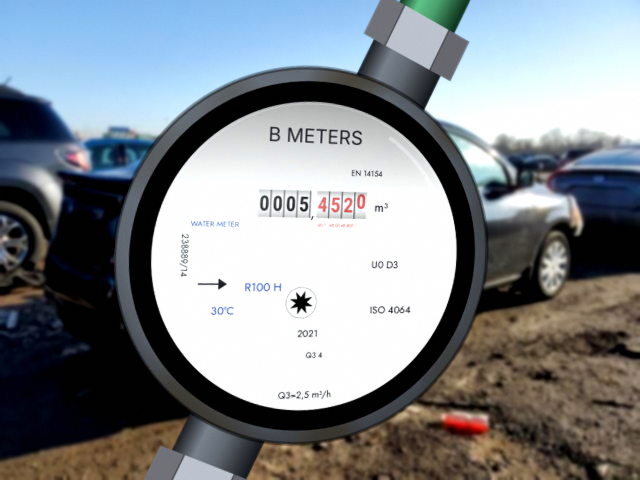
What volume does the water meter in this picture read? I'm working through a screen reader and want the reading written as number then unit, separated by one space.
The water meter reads 5.4520 m³
